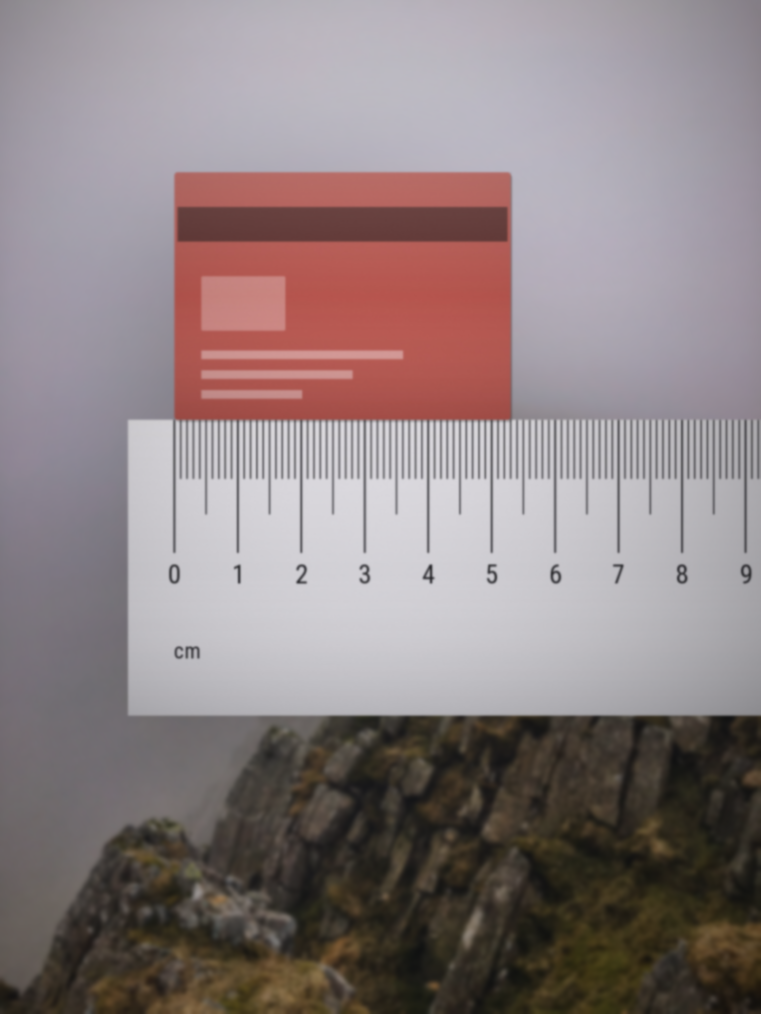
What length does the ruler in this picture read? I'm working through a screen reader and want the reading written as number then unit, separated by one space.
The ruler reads 5.3 cm
